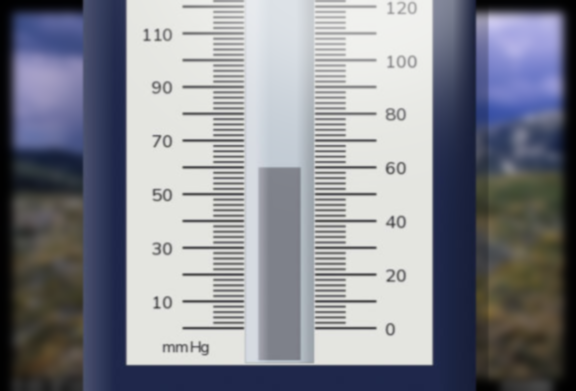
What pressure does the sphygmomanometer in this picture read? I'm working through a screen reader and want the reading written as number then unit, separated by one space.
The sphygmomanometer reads 60 mmHg
